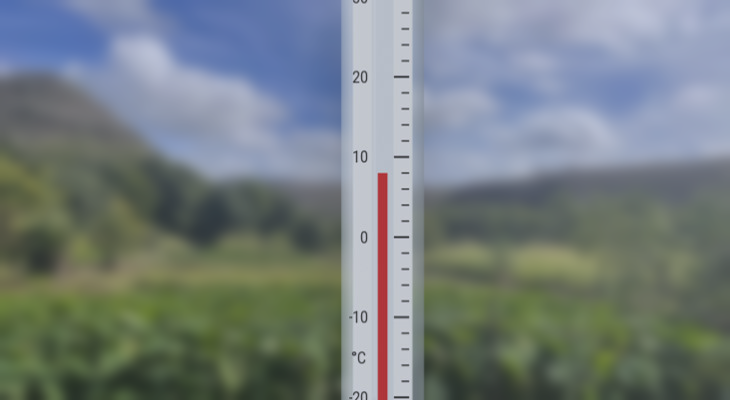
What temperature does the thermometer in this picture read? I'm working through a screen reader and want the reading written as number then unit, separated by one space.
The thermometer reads 8 °C
